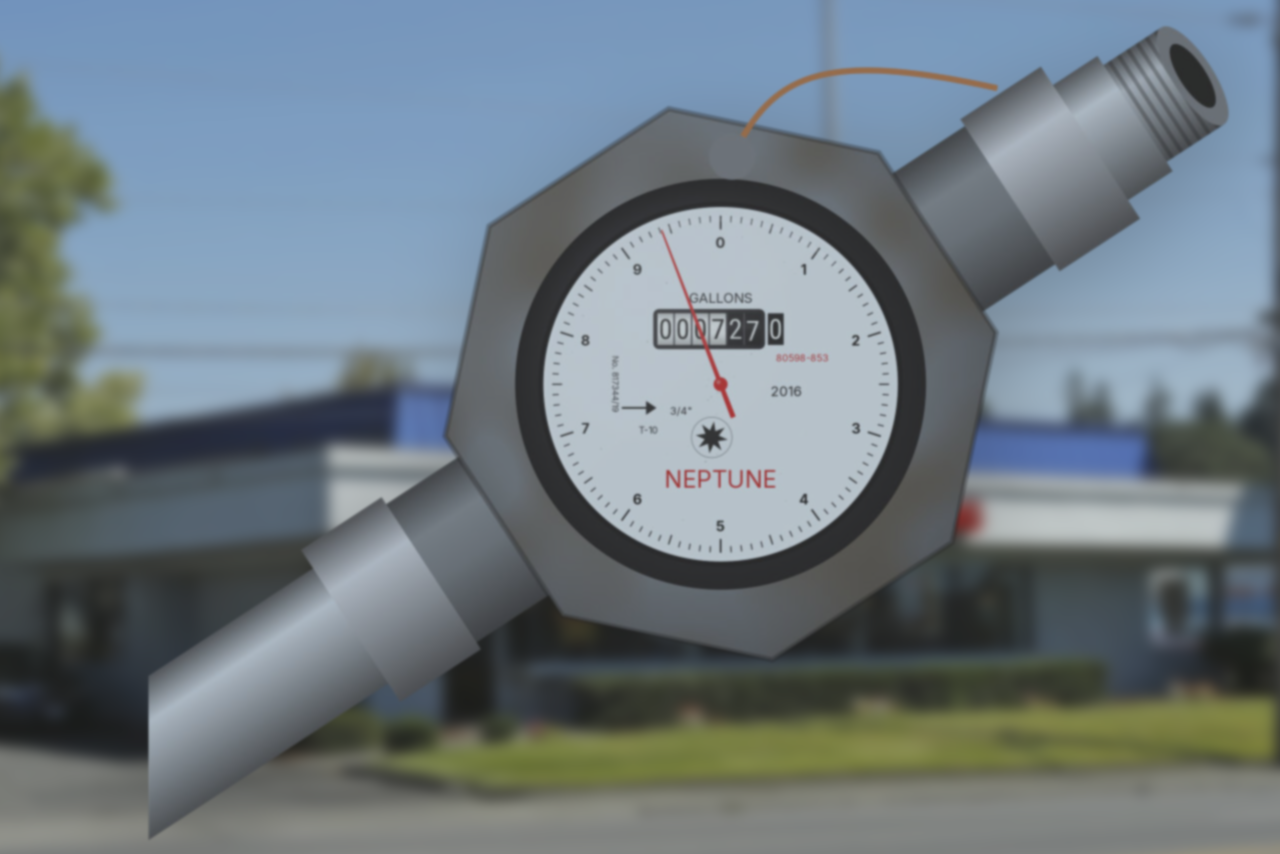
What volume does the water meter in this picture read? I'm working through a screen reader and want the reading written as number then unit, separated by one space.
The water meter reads 7269.4 gal
